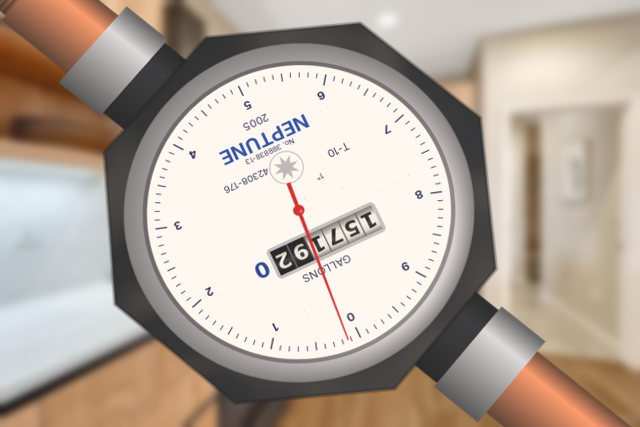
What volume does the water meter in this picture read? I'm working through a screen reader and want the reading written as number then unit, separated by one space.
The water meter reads 1571920.1 gal
